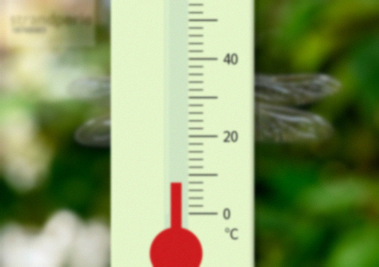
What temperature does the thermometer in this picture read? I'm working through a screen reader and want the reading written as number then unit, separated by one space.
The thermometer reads 8 °C
